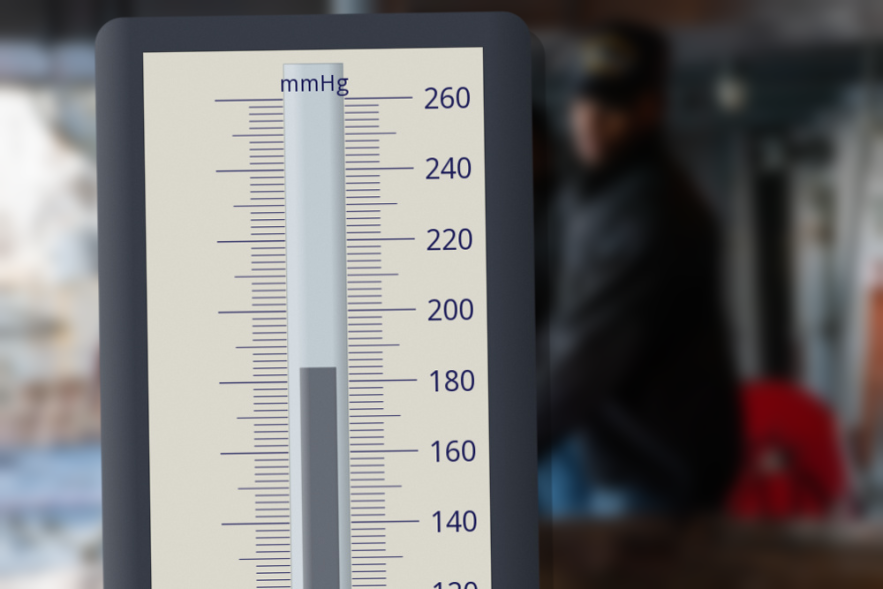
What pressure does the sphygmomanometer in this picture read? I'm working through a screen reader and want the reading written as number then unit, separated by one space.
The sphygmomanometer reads 184 mmHg
